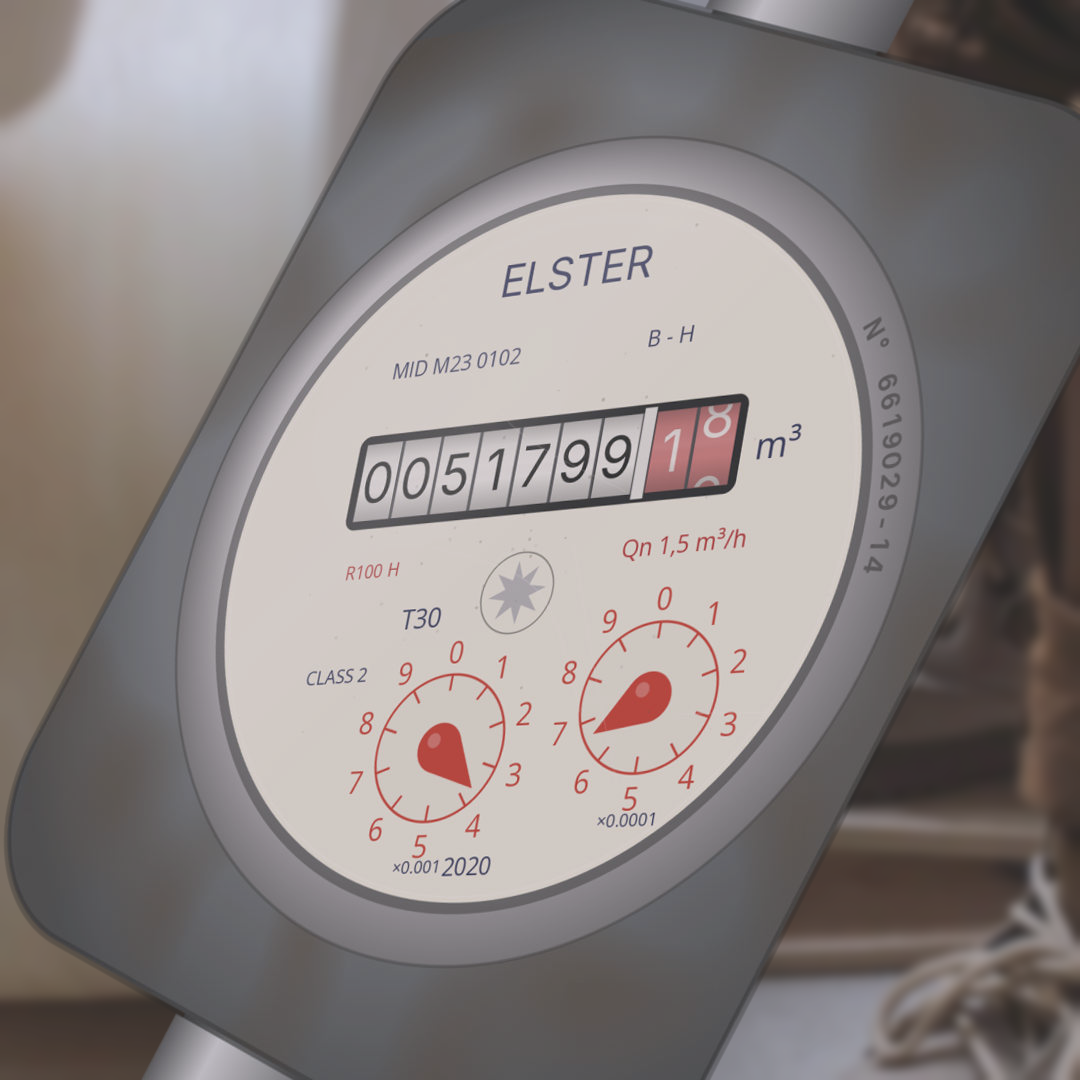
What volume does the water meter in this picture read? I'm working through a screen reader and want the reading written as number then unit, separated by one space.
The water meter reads 51799.1836 m³
